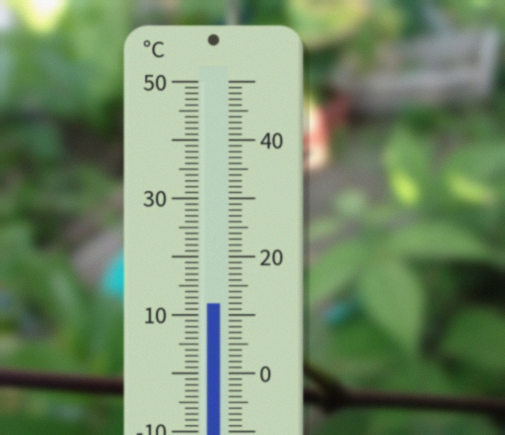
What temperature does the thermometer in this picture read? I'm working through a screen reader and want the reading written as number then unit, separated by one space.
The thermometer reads 12 °C
